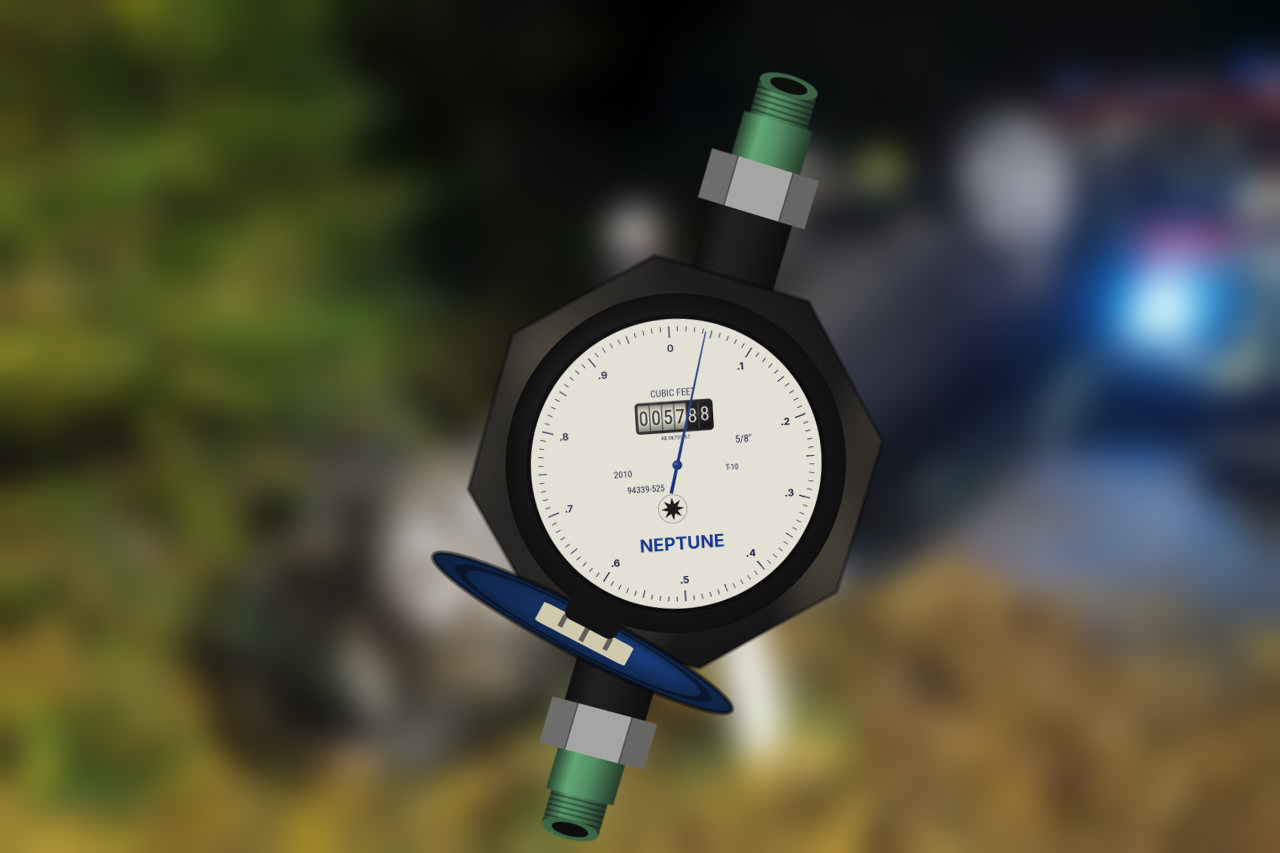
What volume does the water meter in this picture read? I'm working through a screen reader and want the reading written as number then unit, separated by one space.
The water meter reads 5788.04 ft³
